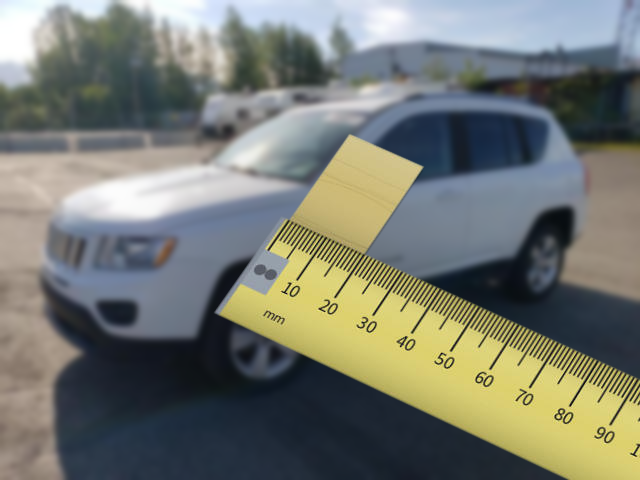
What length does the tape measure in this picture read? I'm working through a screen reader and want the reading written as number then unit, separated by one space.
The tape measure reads 20 mm
